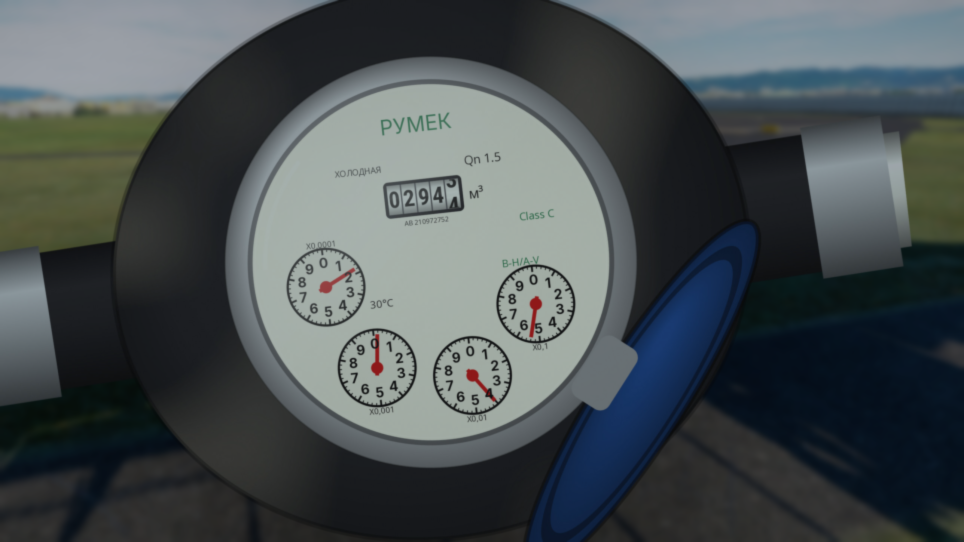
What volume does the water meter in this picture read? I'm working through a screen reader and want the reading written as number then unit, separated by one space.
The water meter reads 2943.5401 m³
